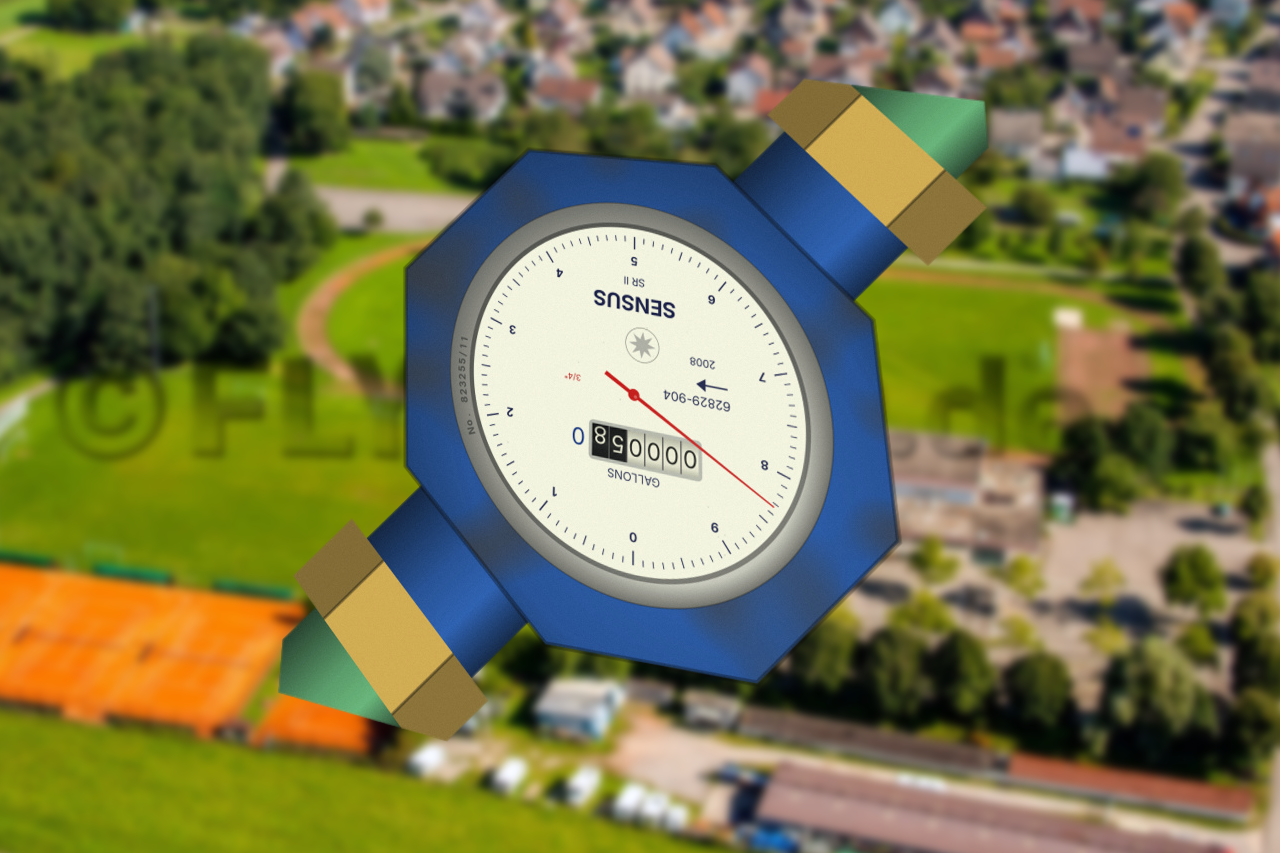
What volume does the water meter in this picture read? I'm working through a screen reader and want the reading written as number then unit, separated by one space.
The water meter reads 578.3 gal
